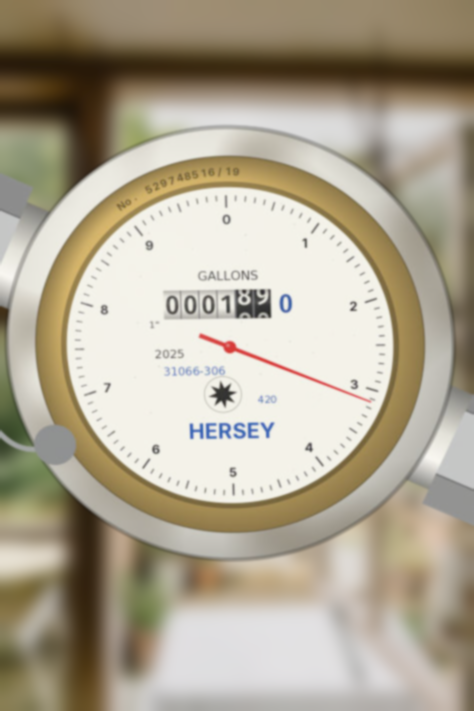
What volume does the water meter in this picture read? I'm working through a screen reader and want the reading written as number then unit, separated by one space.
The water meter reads 1893.1 gal
